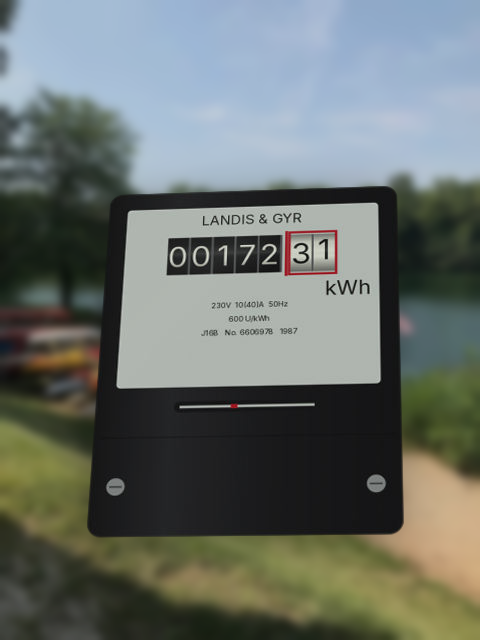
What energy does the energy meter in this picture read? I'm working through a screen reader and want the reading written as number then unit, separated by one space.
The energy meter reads 172.31 kWh
